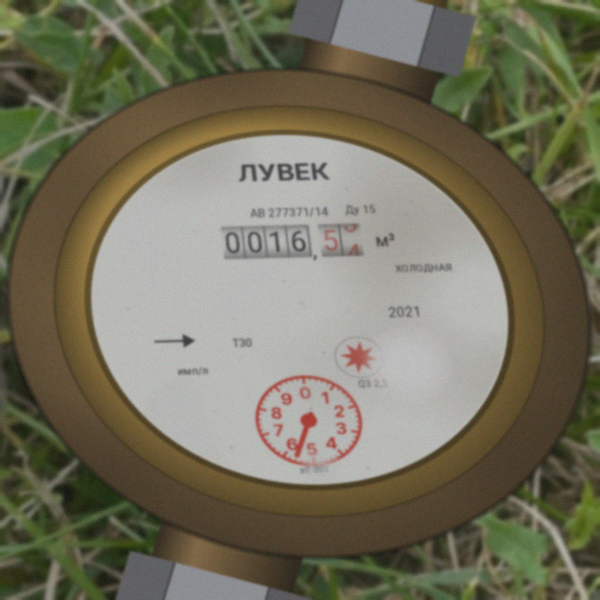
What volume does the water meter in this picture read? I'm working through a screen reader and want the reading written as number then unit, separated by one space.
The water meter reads 16.535 m³
